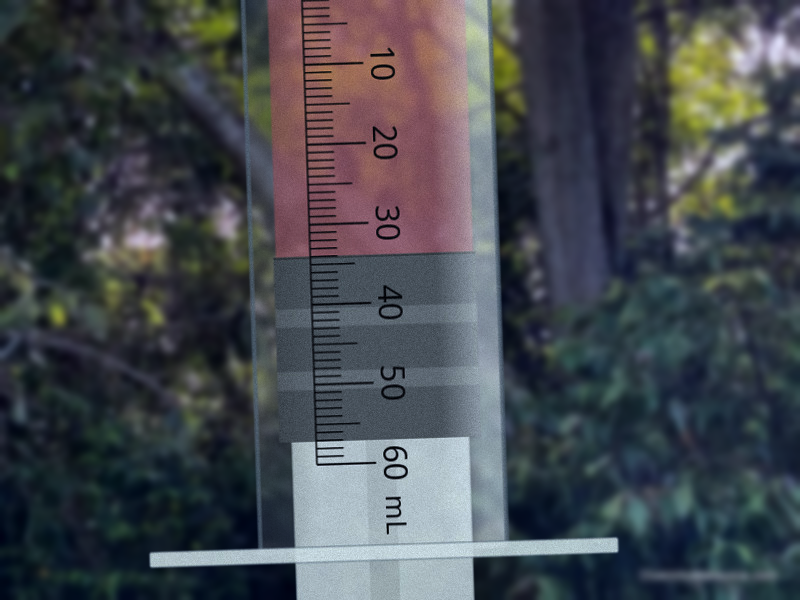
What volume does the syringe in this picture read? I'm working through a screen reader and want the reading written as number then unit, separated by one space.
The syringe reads 34 mL
